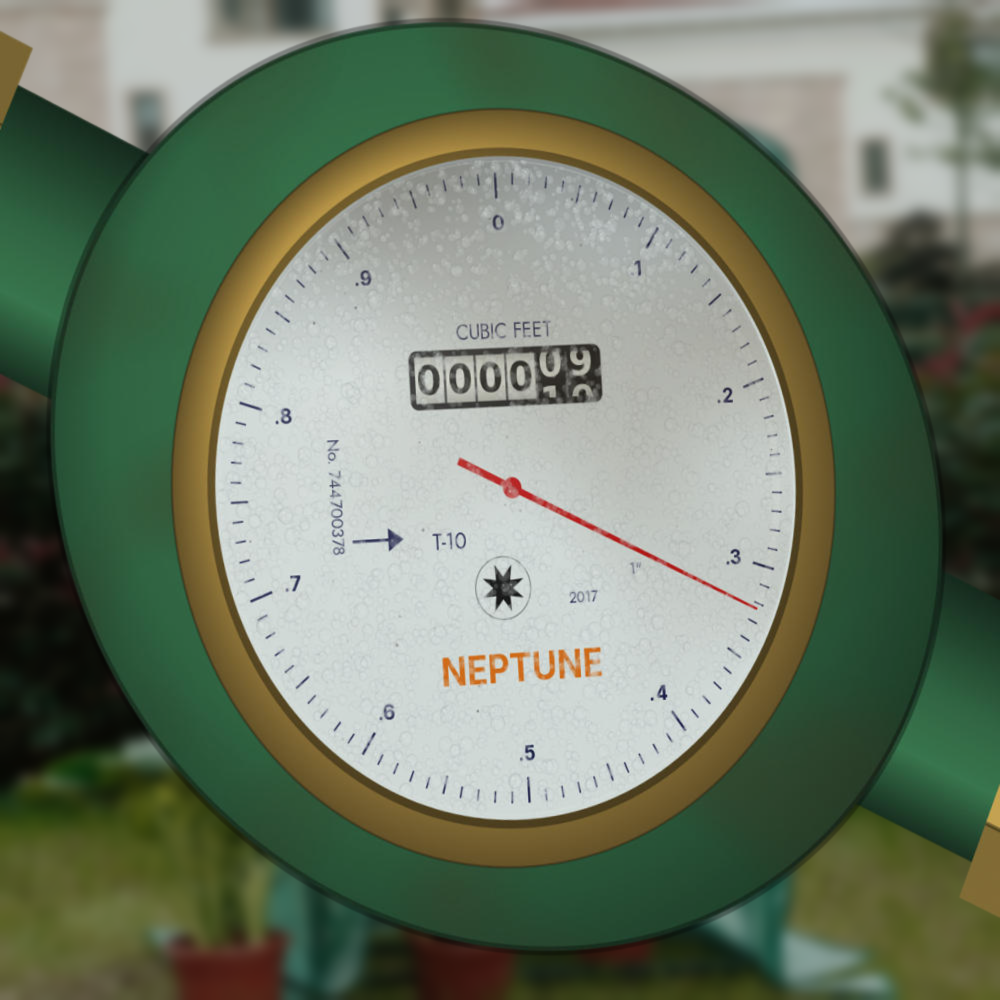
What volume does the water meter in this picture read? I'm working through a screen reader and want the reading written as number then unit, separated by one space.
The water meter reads 9.32 ft³
